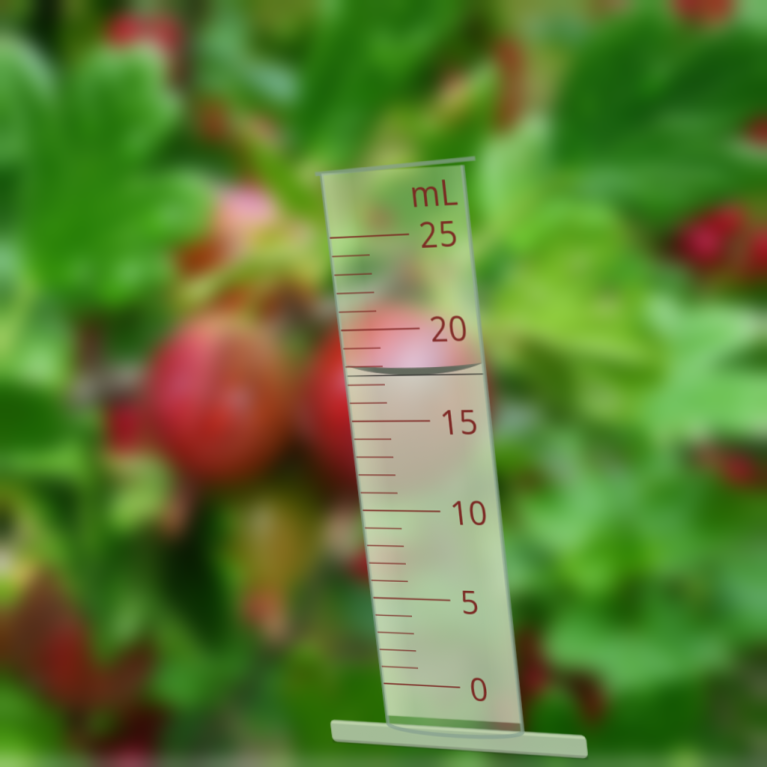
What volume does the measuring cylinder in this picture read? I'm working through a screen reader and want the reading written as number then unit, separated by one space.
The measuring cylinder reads 17.5 mL
